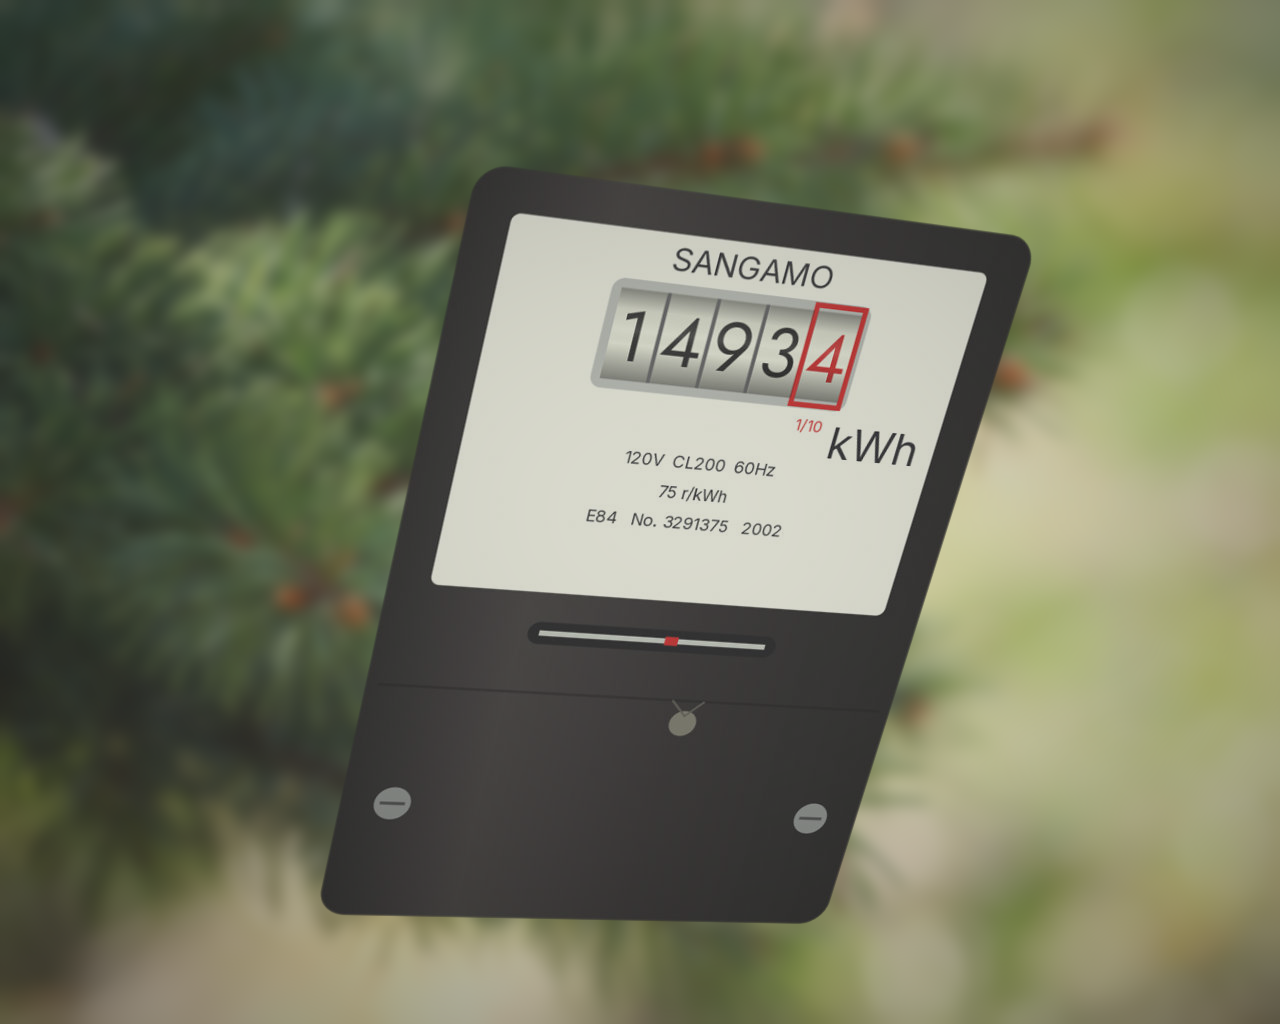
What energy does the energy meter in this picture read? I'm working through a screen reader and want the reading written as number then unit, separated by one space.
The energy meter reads 1493.4 kWh
